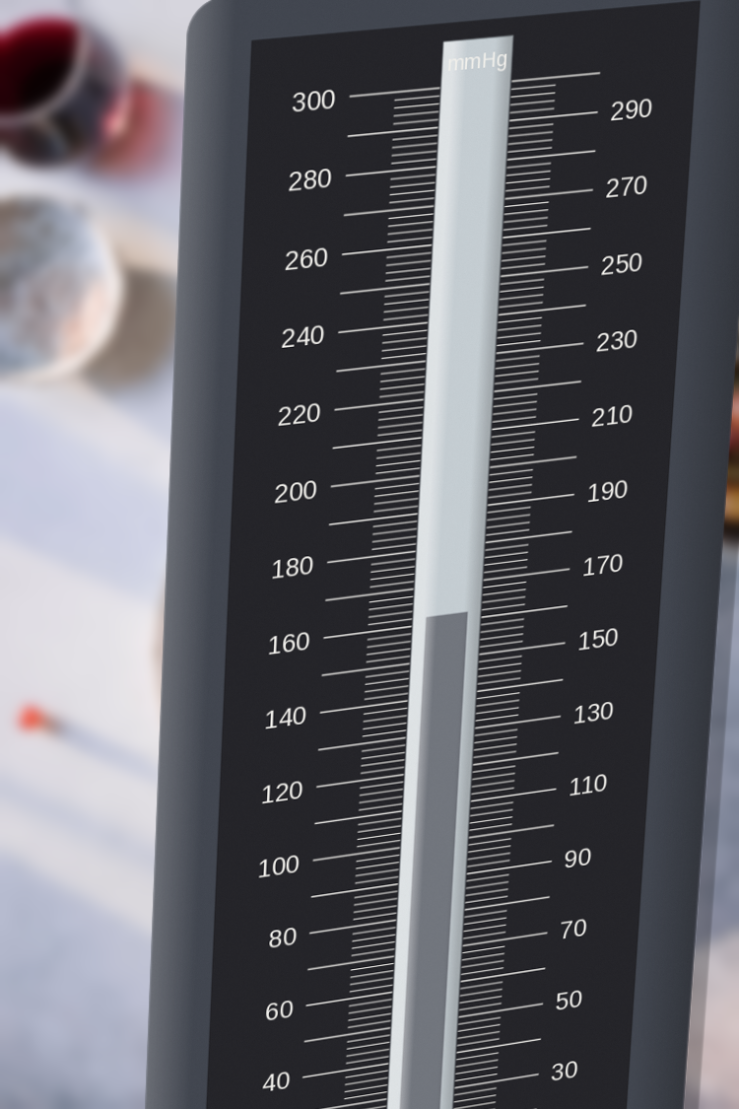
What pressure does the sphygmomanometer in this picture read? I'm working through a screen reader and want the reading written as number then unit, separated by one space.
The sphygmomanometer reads 162 mmHg
